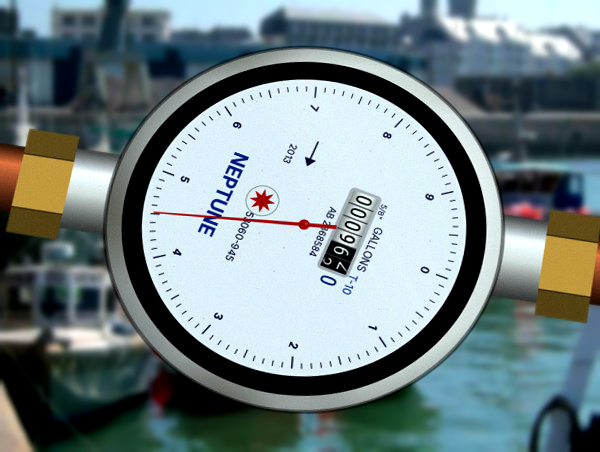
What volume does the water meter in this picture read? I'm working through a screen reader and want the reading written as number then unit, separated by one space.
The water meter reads 9624.5 gal
